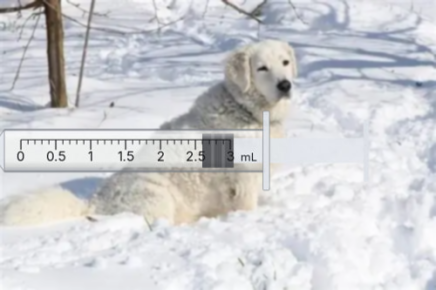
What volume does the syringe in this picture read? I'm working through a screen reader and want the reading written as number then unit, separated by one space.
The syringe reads 2.6 mL
